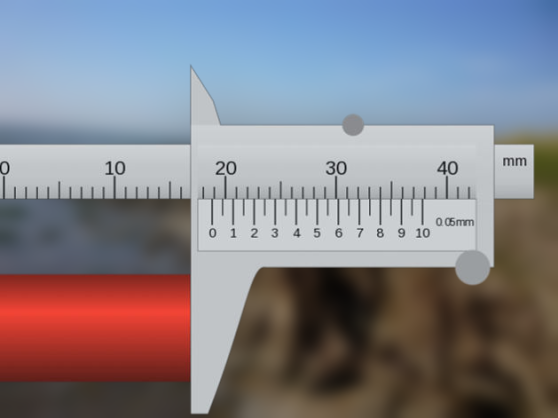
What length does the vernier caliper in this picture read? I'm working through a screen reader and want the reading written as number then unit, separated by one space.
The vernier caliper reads 18.8 mm
